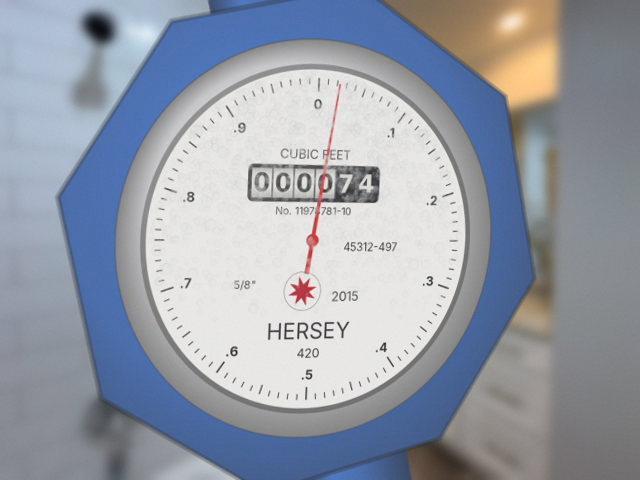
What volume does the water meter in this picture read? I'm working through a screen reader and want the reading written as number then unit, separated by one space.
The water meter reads 74.02 ft³
